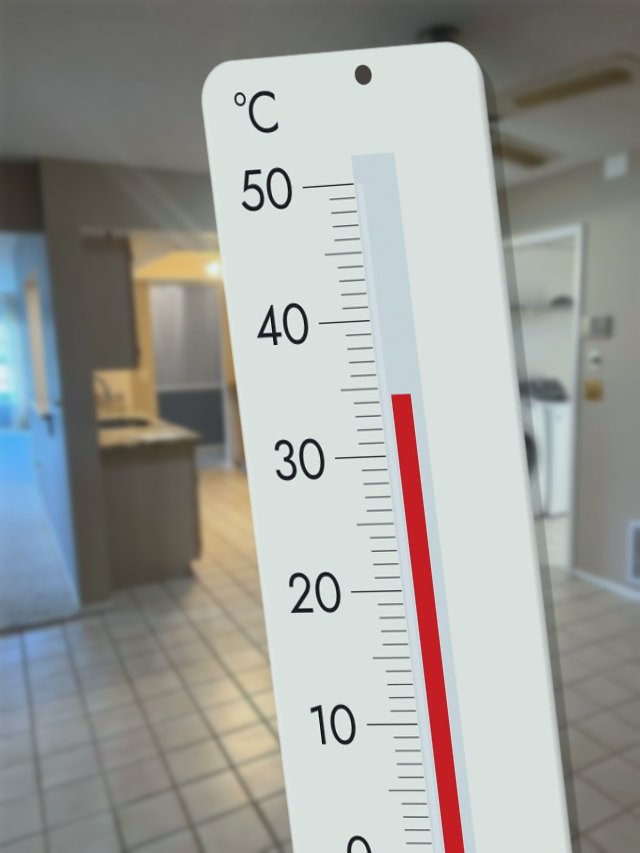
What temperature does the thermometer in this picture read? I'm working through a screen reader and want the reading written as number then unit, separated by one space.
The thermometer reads 34.5 °C
